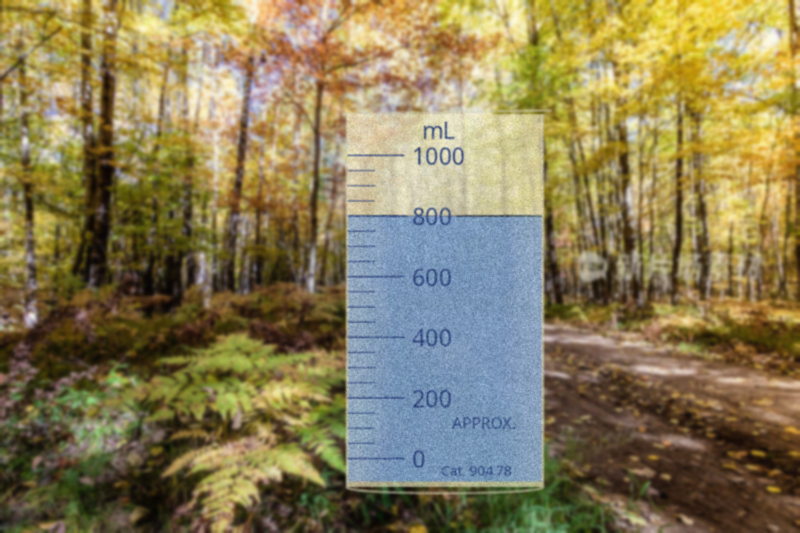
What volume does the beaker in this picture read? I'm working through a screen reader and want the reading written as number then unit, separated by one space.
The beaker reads 800 mL
